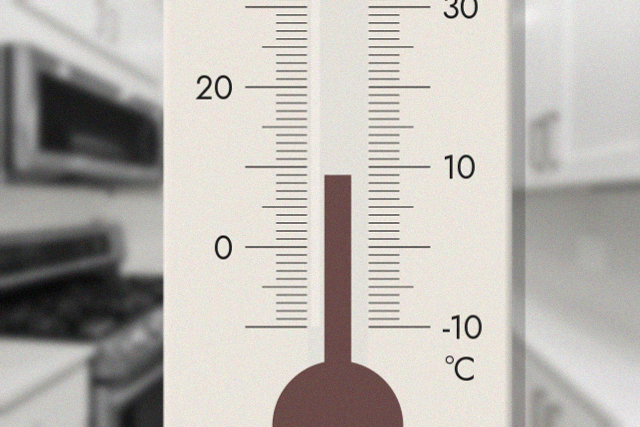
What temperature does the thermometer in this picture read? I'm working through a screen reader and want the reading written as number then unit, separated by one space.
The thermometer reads 9 °C
